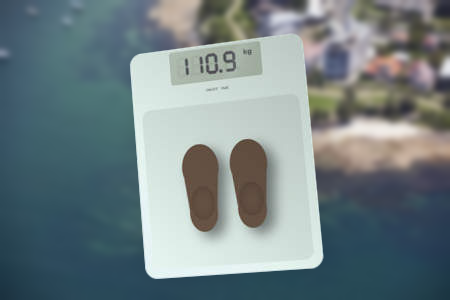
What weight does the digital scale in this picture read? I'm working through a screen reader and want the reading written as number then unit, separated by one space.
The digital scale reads 110.9 kg
